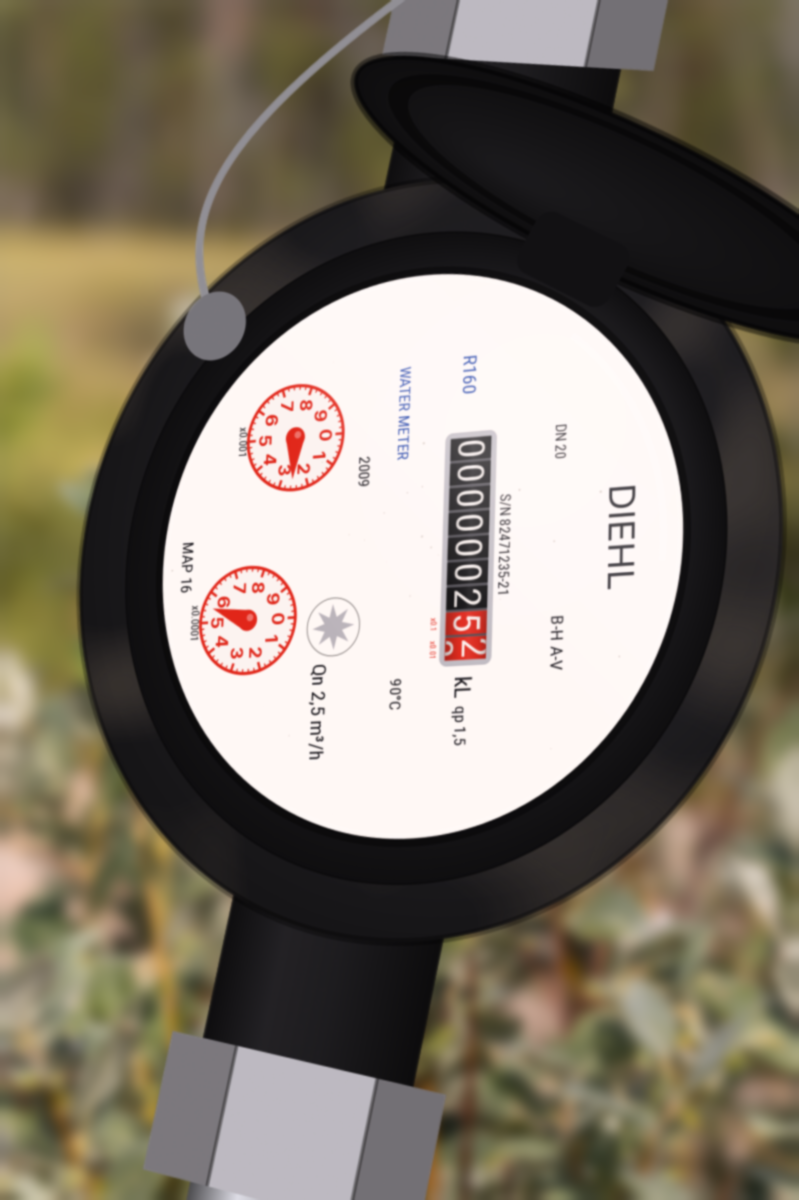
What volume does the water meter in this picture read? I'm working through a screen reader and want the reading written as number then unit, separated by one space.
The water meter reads 2.5225 kL
